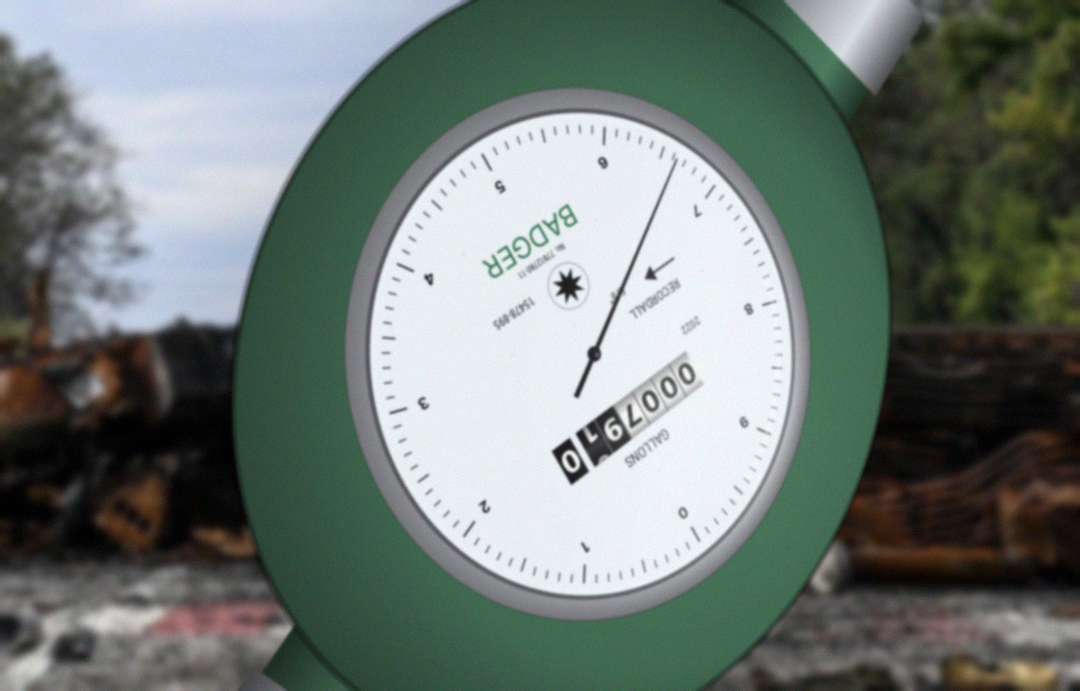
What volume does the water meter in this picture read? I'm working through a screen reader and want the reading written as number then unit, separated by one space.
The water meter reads 7906.6 gal
